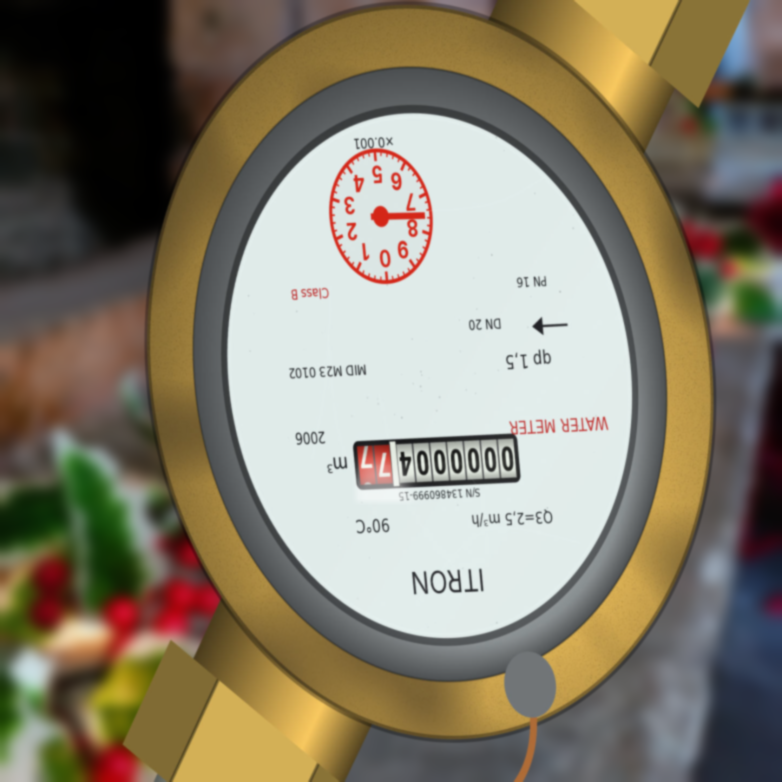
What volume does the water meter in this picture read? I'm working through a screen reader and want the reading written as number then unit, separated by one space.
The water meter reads 4.767 m³
